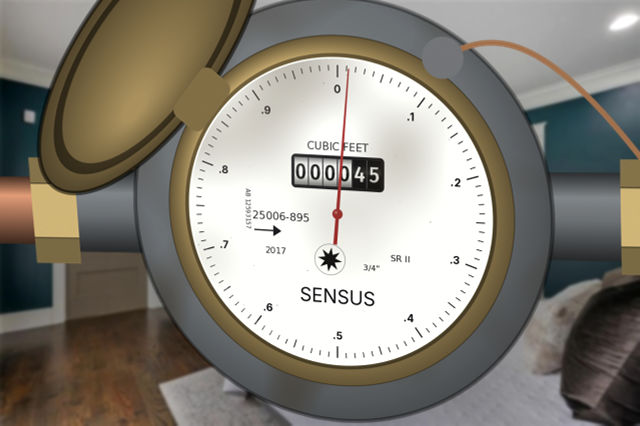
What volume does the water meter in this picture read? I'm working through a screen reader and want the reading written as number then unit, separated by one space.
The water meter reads 45.01 ft³
